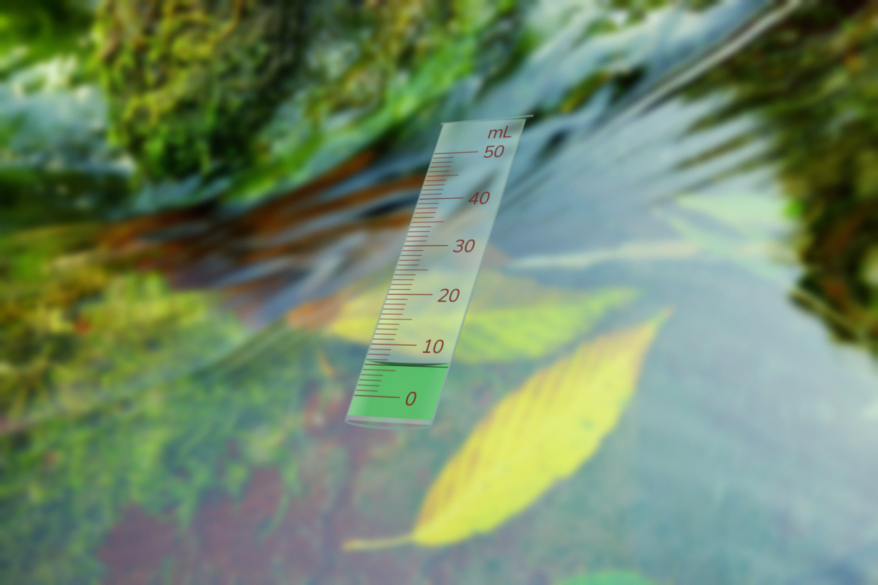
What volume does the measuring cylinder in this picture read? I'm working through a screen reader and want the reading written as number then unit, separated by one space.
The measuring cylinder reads 6 mL
